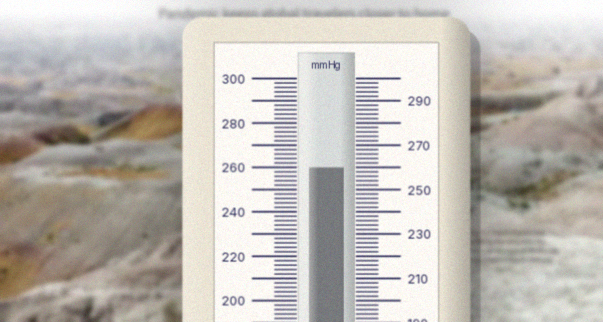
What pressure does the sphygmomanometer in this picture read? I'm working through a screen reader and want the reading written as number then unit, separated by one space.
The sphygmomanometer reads 260 mmHg
